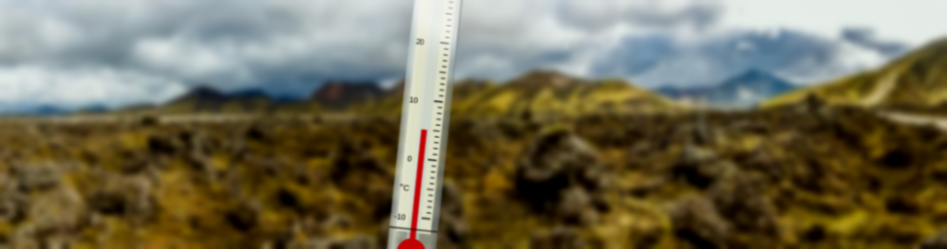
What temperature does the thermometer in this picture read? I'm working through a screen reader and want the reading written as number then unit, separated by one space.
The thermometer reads 5 °C
